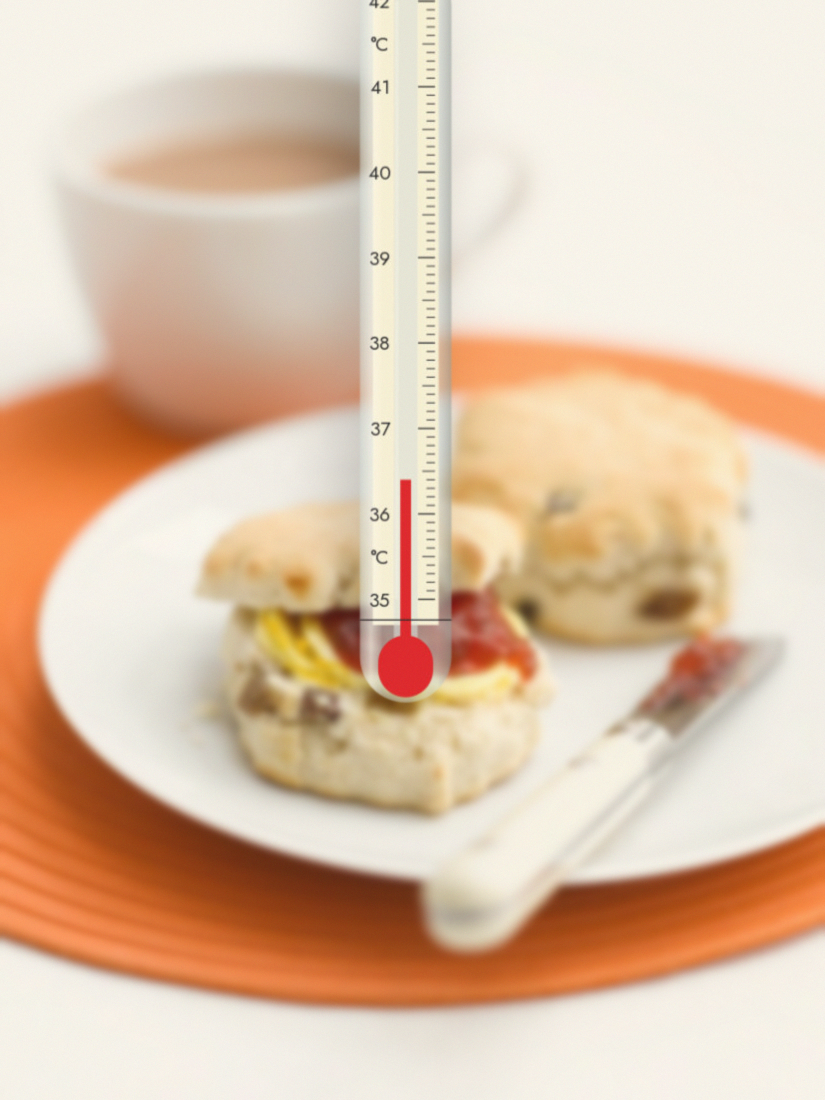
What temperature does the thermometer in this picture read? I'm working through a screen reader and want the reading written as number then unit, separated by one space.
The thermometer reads 36.4 °C
